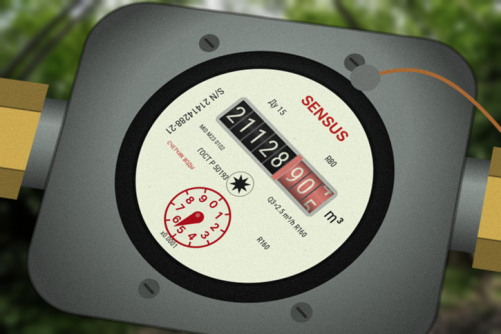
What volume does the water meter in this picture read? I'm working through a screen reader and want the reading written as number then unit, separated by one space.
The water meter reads 21128.9045 m³
